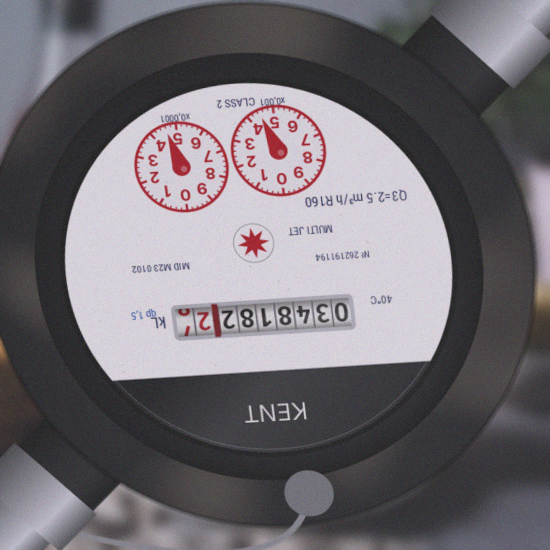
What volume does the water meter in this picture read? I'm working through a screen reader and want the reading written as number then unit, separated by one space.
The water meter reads 348182.2744 kL
